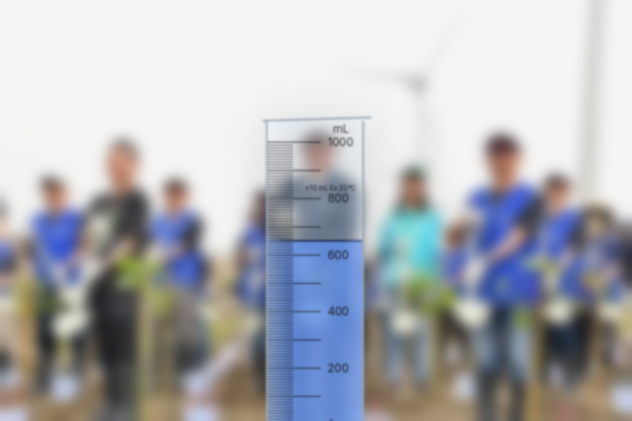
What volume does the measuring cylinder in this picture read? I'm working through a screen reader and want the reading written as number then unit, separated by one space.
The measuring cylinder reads 650 mL
